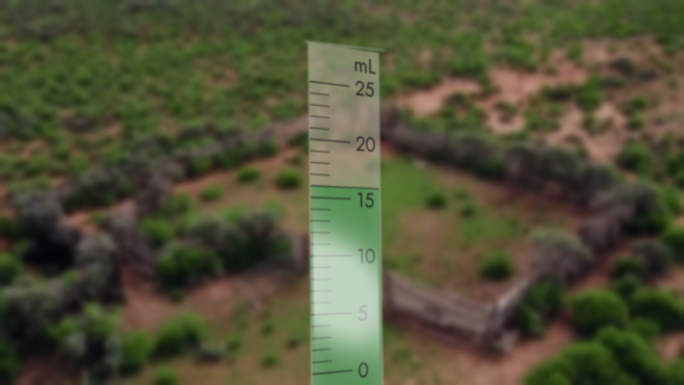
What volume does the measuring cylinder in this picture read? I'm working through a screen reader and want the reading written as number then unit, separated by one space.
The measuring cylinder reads 16 mL
